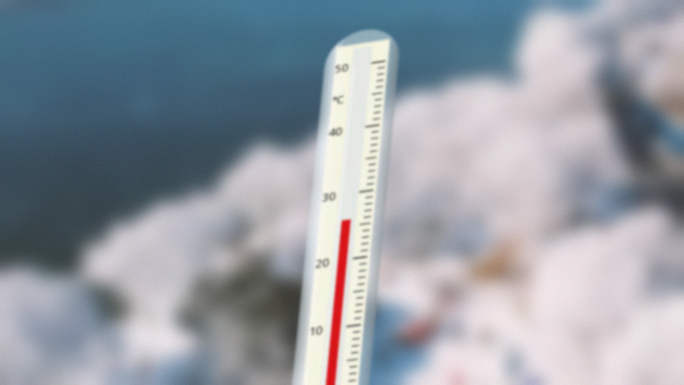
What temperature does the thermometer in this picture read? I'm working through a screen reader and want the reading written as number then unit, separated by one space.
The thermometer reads 26 °C
